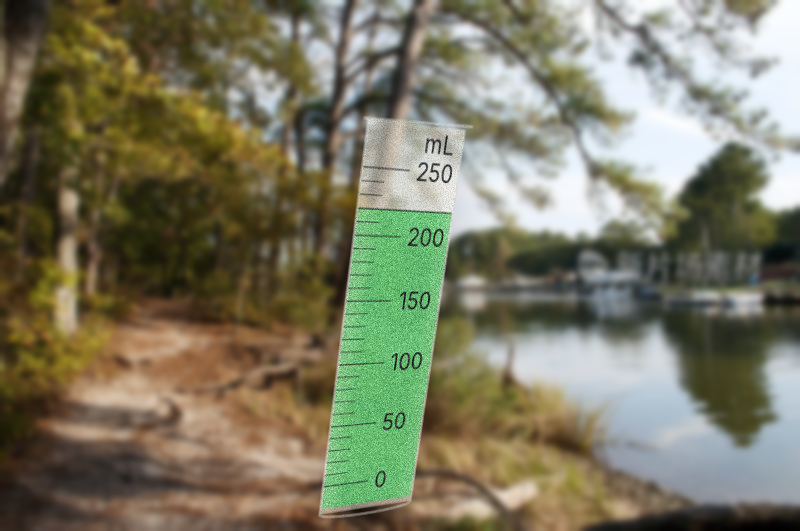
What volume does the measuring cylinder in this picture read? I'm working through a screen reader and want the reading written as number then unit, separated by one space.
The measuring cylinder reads 220 mL
